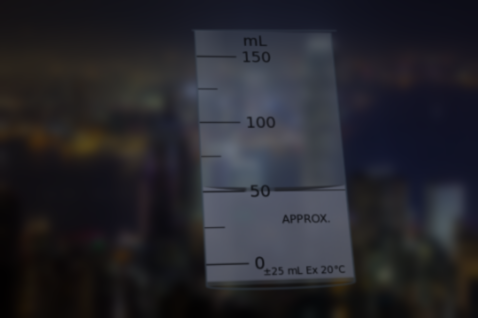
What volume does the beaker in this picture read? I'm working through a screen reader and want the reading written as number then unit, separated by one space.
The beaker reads 50 mL
